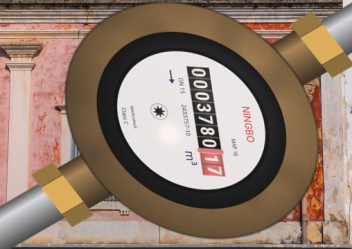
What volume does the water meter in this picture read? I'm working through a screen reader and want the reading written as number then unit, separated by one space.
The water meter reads 3780.17 m³
